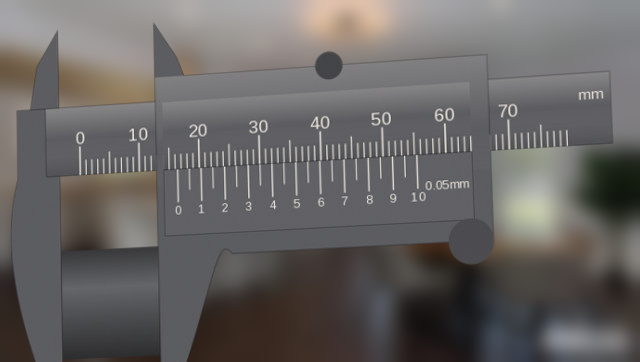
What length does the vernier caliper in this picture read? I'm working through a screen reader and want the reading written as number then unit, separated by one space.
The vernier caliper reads 16.4 mm
